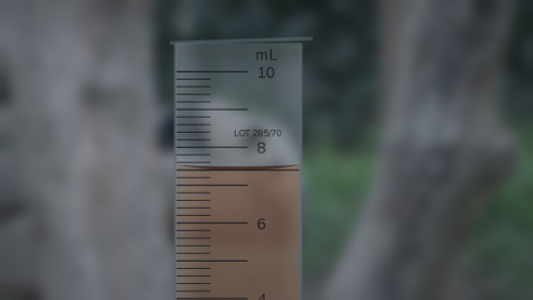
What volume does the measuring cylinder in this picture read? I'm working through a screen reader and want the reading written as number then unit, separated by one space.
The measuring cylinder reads 7.4 mL
